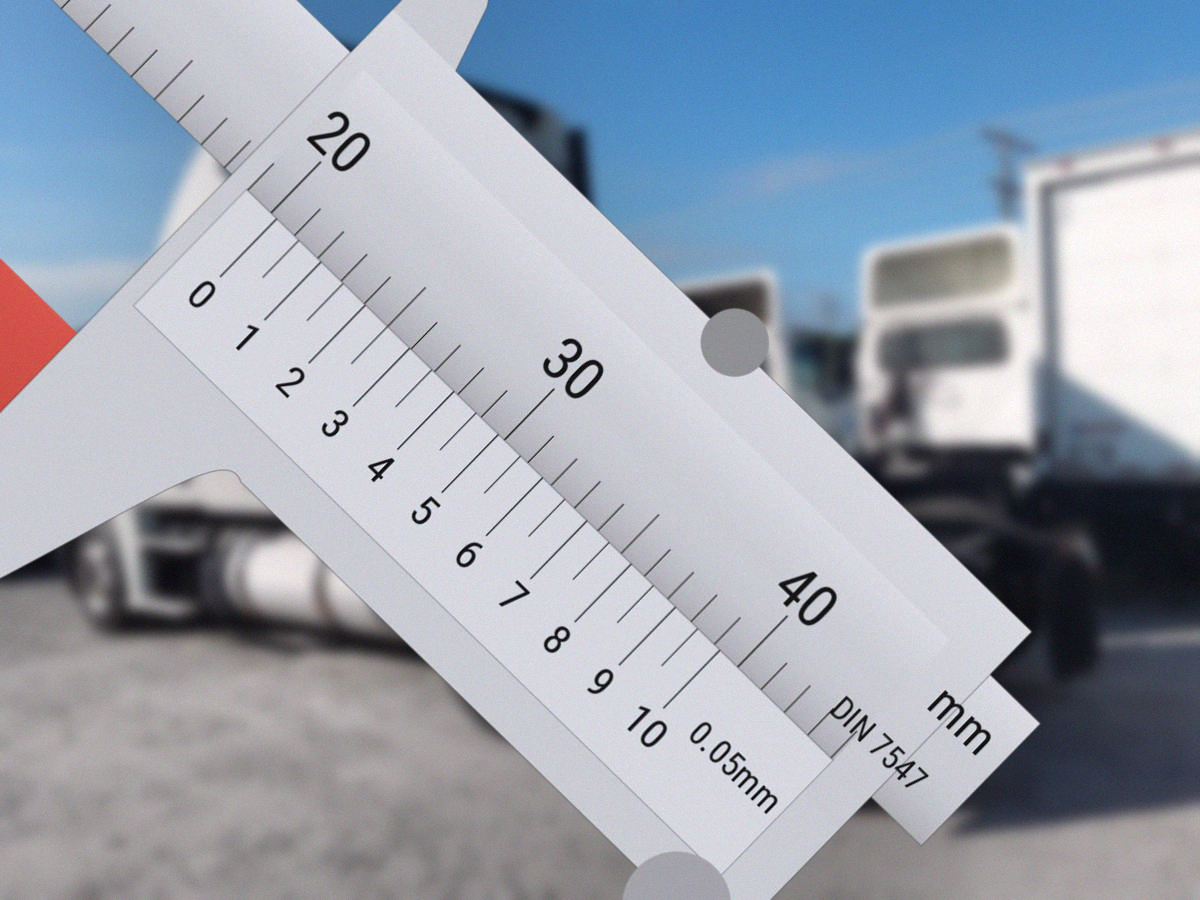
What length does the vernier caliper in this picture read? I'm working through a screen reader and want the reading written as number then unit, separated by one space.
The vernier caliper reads 20.25 mm
